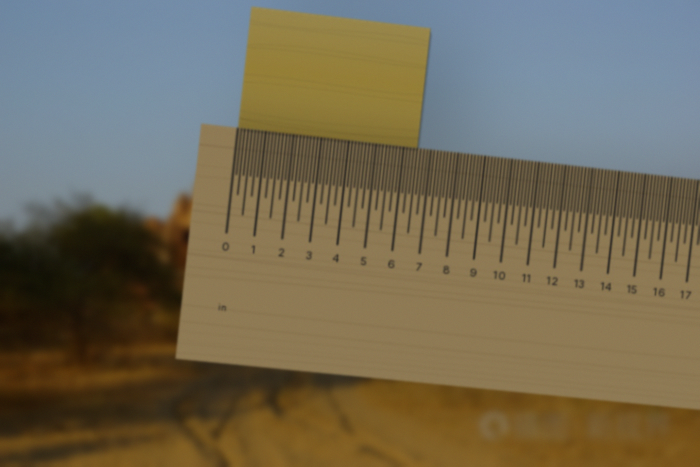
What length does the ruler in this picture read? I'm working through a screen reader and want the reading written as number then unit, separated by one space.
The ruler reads 6.5 in
